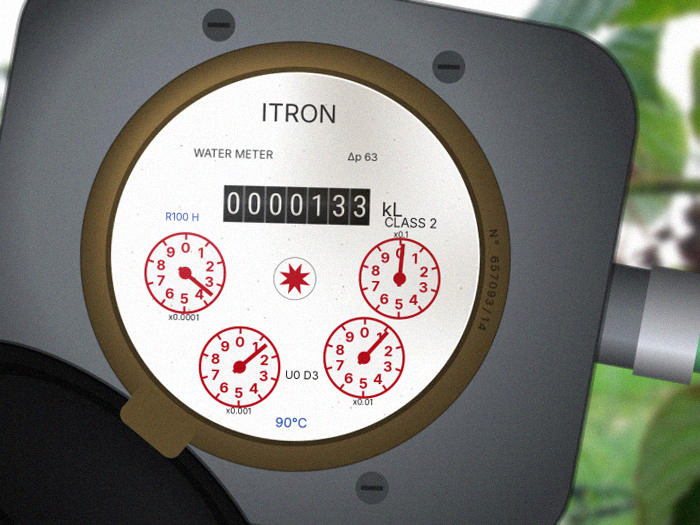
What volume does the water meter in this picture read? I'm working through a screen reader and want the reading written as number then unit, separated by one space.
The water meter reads 133.0113 kL
